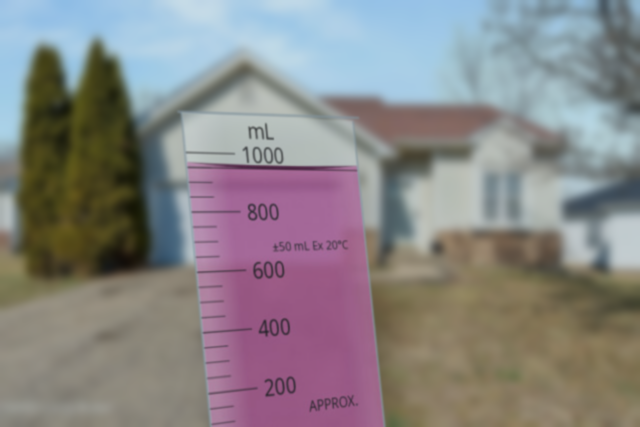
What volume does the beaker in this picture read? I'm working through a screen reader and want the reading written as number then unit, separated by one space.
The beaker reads 950 mL
